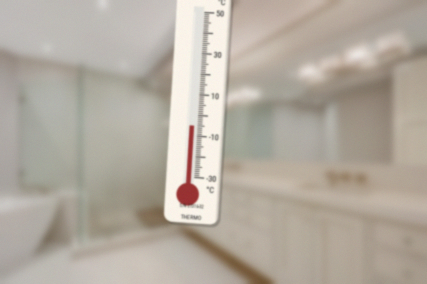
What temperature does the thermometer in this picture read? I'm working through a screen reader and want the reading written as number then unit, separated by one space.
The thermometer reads -5 °C
